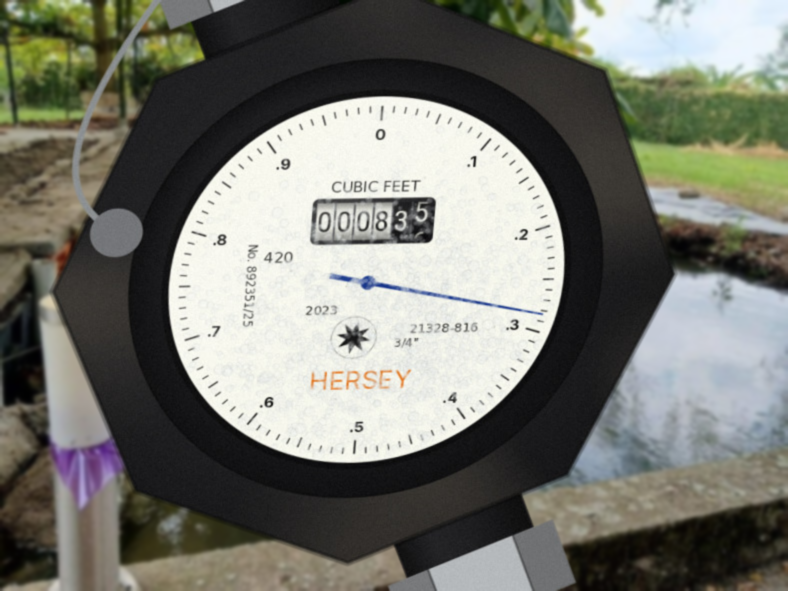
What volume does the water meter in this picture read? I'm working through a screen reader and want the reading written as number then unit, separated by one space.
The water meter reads 835.28 ft³
